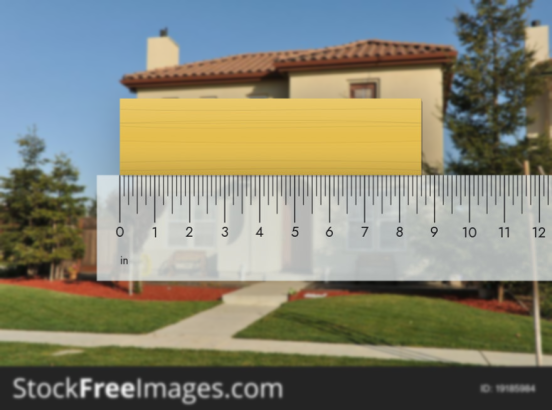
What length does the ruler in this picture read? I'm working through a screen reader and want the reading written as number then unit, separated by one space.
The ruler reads 8.625 in
